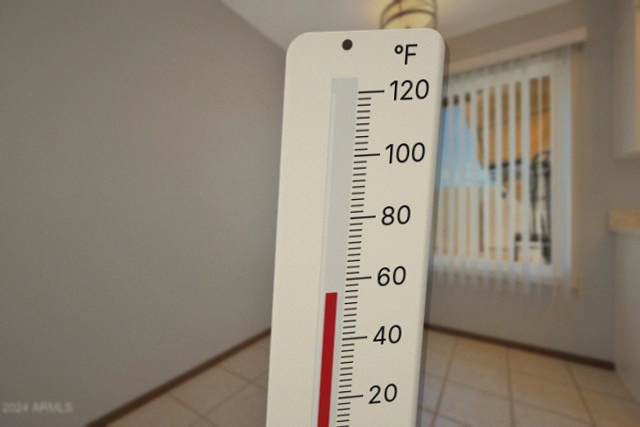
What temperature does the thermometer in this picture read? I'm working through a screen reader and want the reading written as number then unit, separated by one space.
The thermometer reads 56 °F
